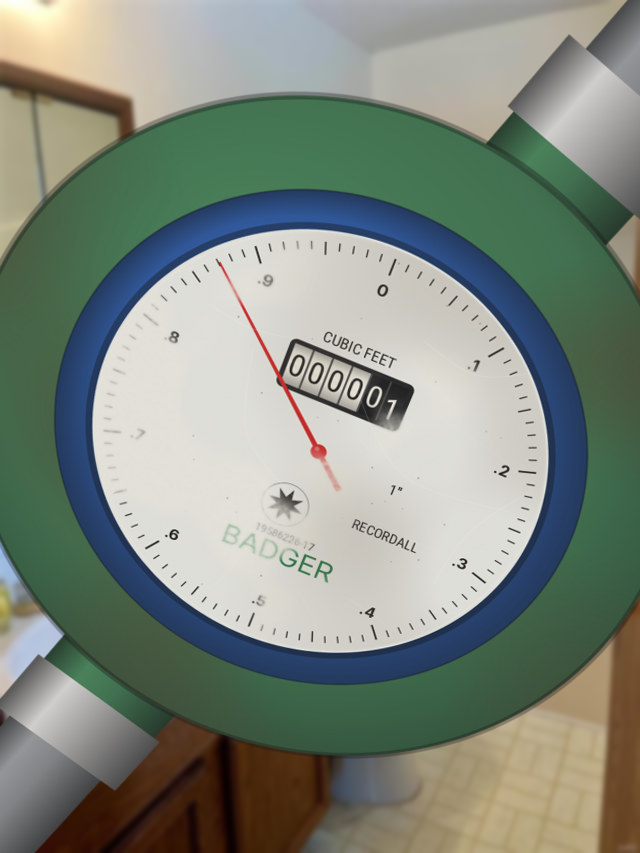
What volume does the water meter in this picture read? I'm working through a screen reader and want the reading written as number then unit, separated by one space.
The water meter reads 0.87 ft³
